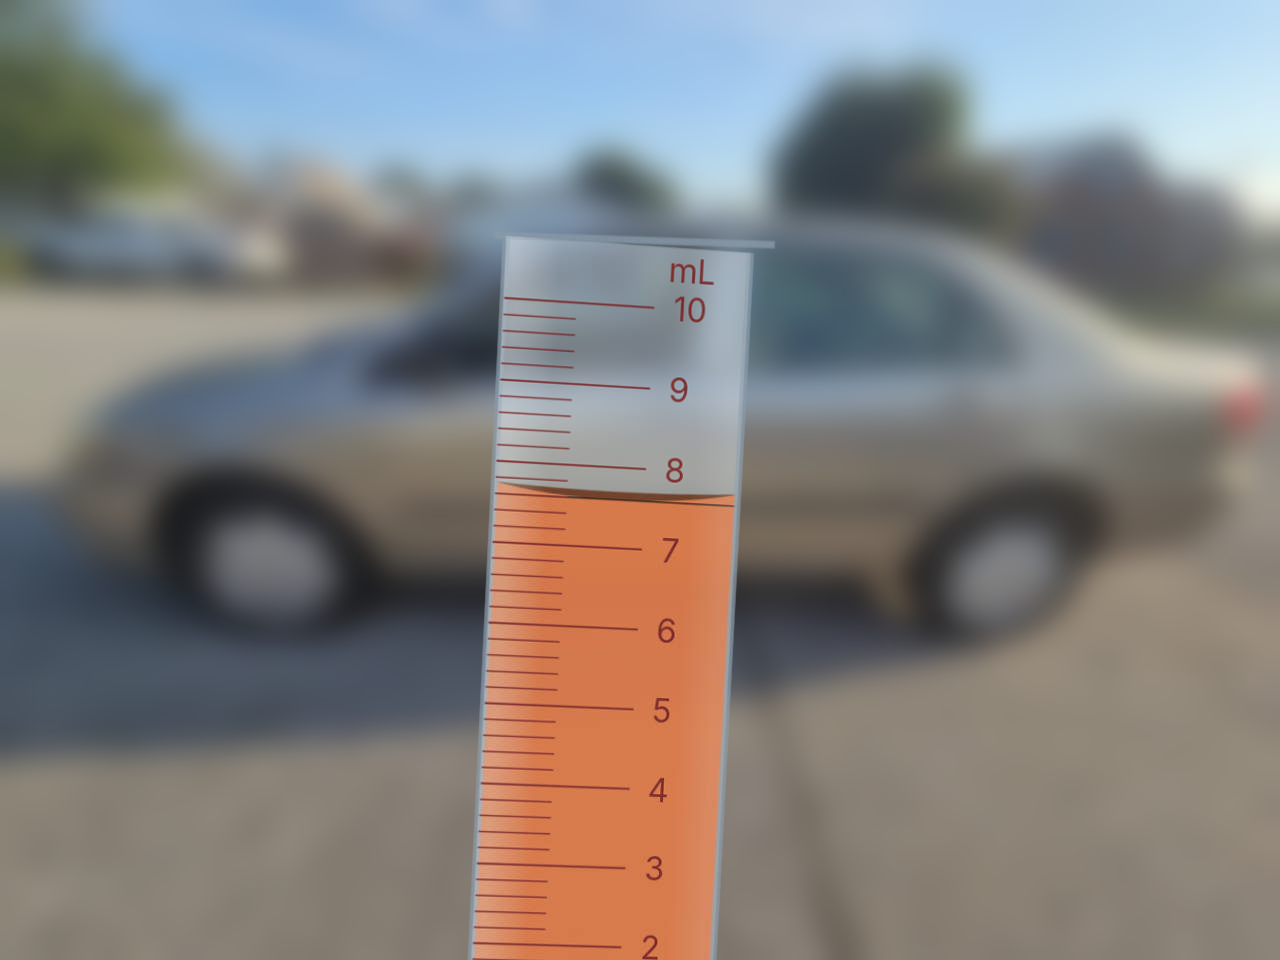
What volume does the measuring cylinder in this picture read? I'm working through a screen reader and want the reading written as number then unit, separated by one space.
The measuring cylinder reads 7.6 mL
